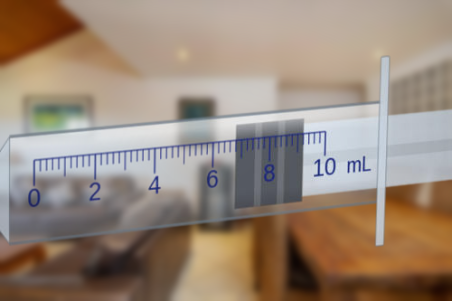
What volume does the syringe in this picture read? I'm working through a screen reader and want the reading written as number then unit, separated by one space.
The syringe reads 6.8 mL
